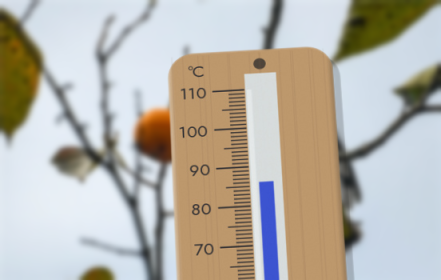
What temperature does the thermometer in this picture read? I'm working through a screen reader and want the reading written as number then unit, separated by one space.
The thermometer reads 86 °C
